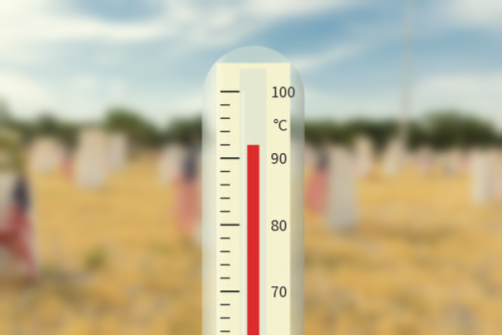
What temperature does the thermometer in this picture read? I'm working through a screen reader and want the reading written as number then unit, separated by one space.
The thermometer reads 92 °C
